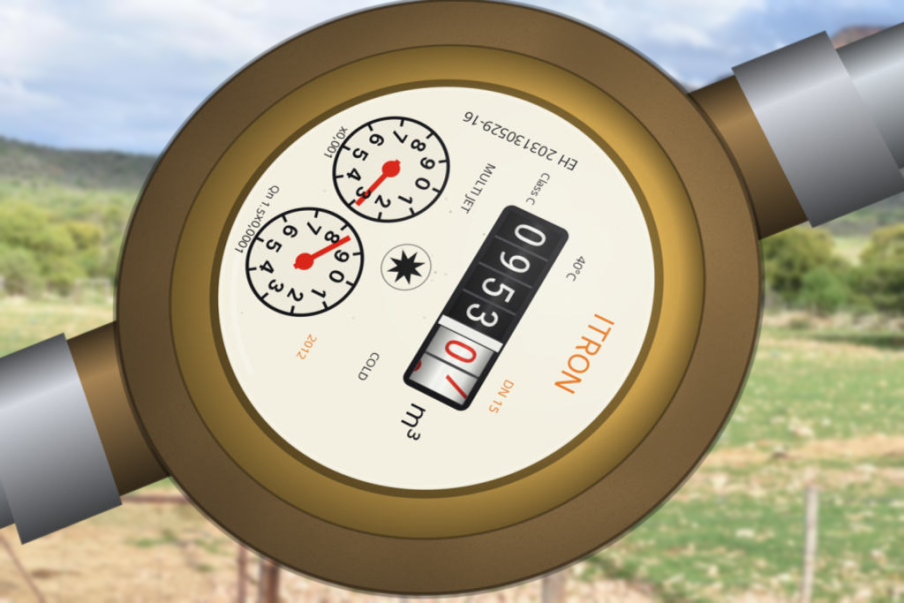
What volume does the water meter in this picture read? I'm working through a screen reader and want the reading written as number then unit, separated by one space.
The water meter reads 953.0728 m³
